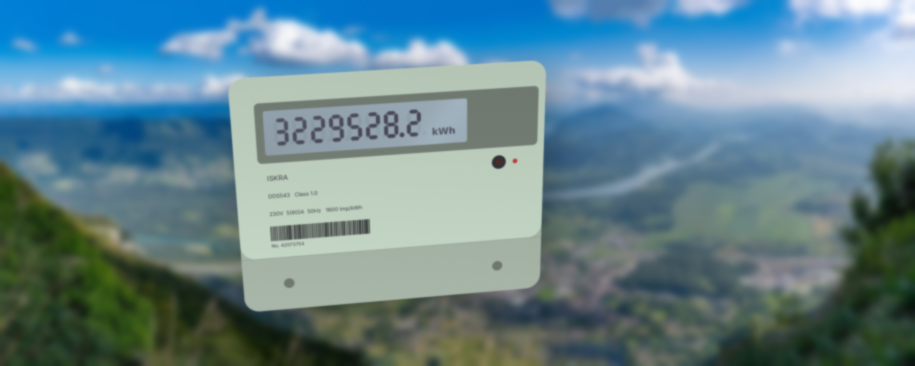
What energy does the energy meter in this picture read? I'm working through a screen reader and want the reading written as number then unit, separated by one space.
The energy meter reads 3229528.2 kWh
